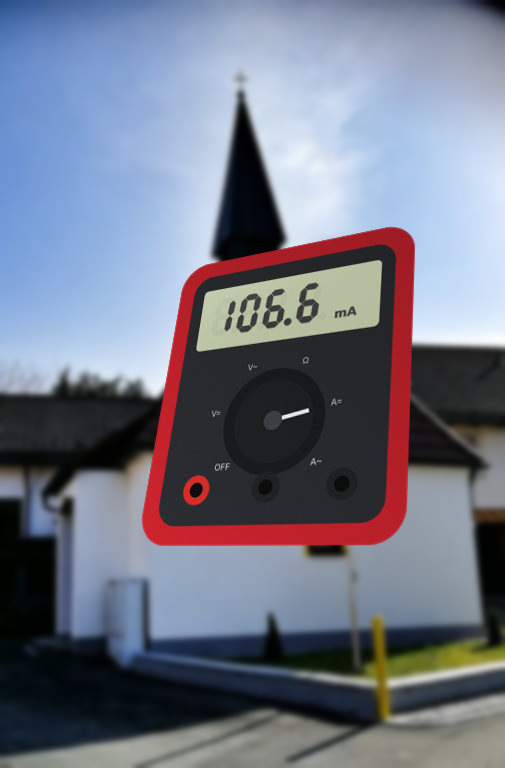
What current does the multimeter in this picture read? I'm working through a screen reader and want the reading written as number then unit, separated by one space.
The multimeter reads 106.6 mA
